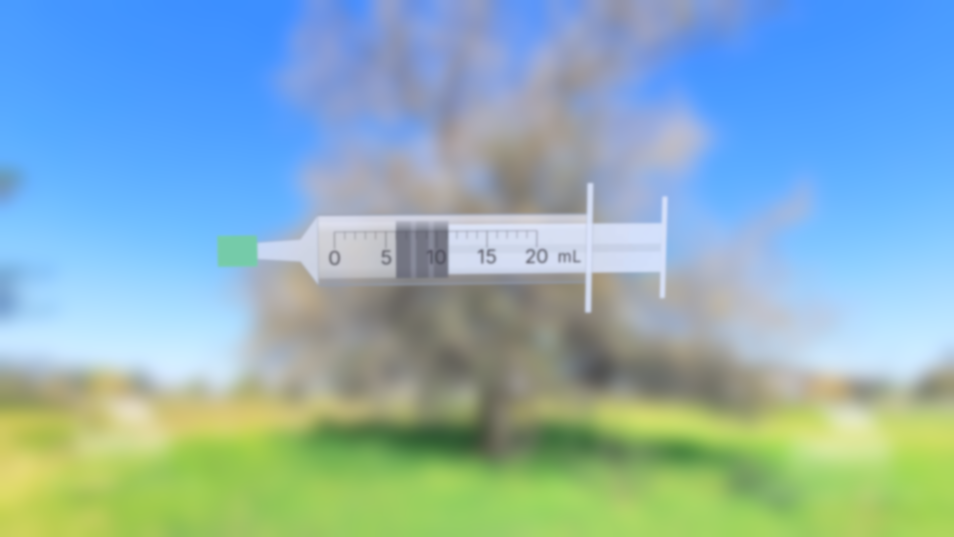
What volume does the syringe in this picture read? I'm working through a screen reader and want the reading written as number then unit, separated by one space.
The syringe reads 6 mL
